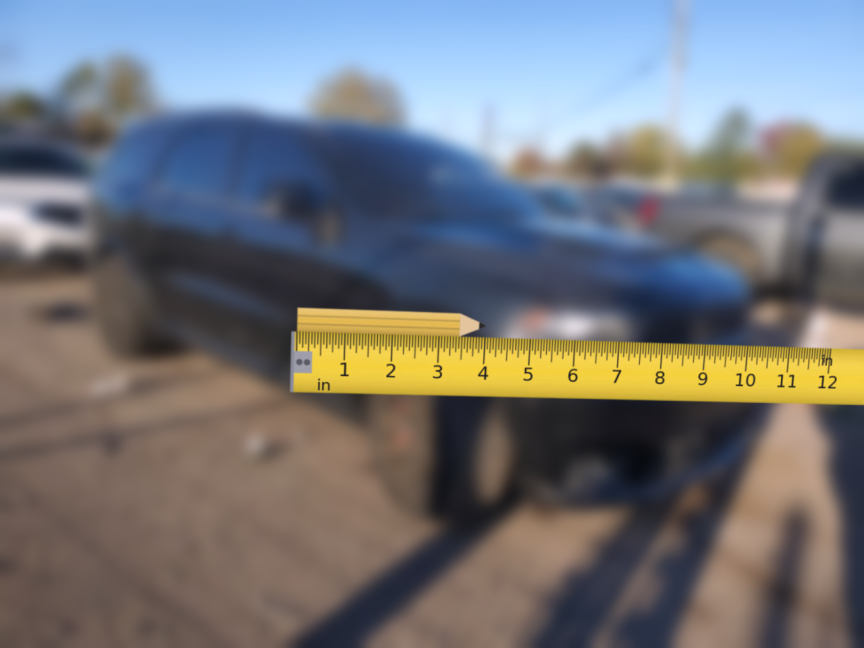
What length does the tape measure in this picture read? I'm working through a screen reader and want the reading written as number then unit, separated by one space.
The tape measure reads 4 in
